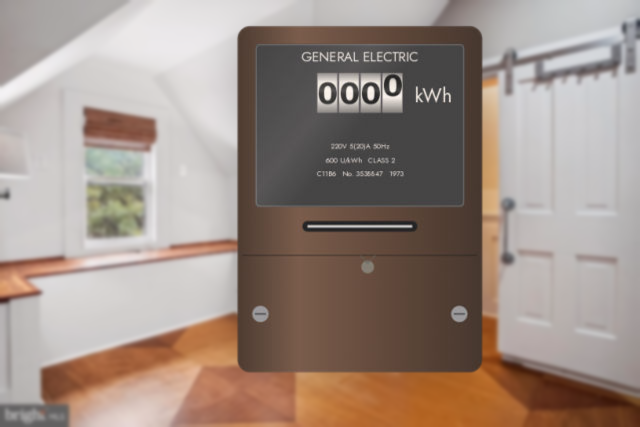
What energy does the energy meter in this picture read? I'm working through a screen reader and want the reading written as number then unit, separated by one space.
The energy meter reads 0 kWh
